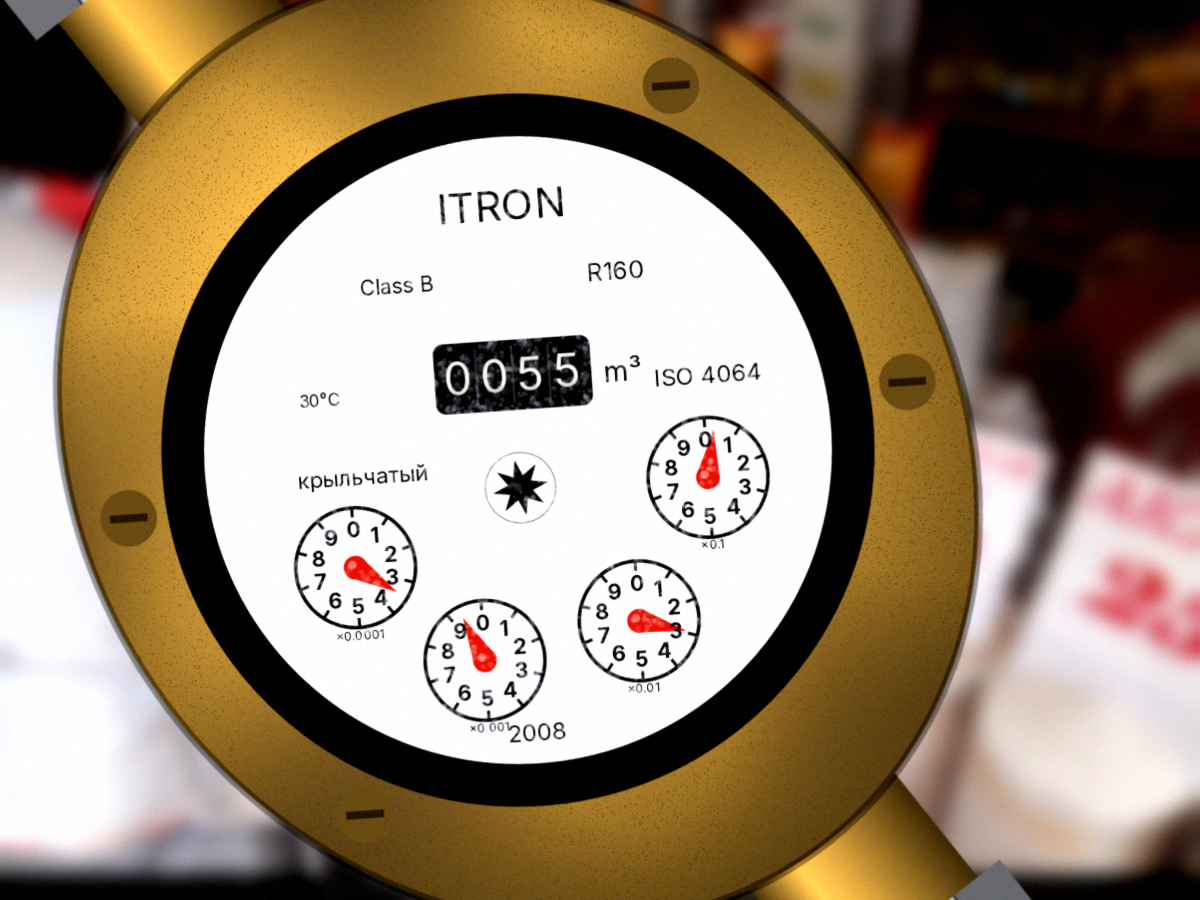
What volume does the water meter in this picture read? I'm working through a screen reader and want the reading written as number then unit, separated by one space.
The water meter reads 55.0293 m³
